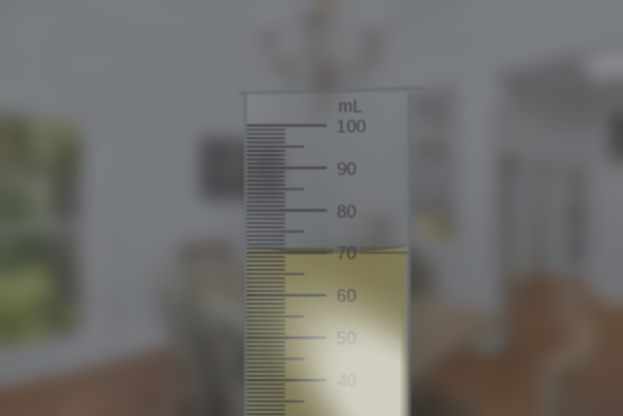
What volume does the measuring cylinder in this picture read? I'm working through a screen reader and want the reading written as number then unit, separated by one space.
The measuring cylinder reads 70 mL
